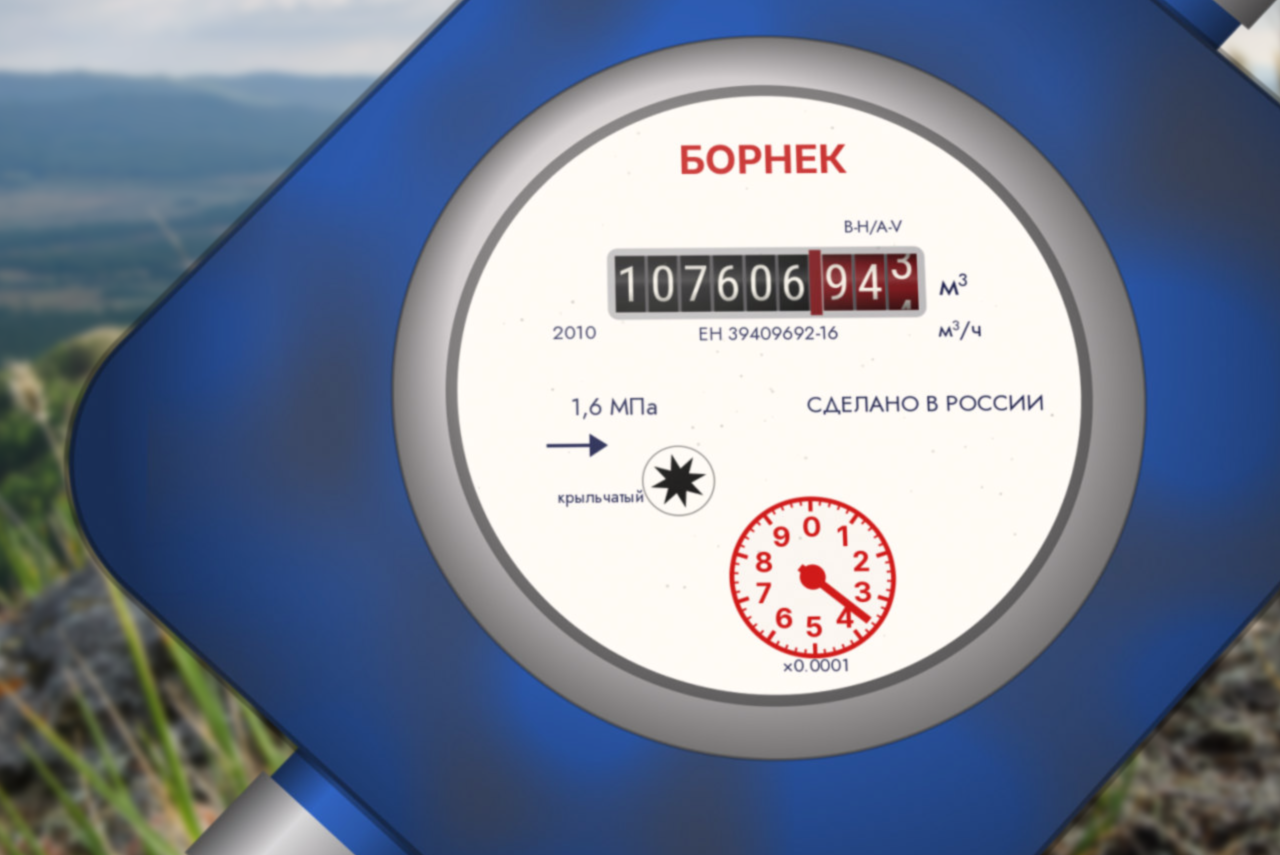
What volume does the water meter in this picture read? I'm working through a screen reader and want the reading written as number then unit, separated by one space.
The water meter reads 107606.9433 m³
